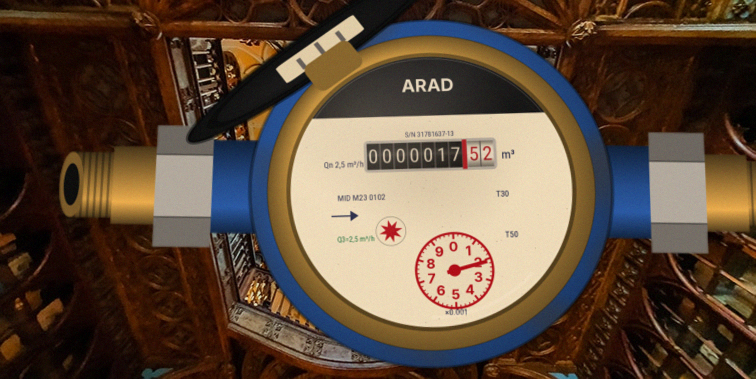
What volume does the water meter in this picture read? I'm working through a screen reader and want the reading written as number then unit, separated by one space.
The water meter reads 17.522 m³
